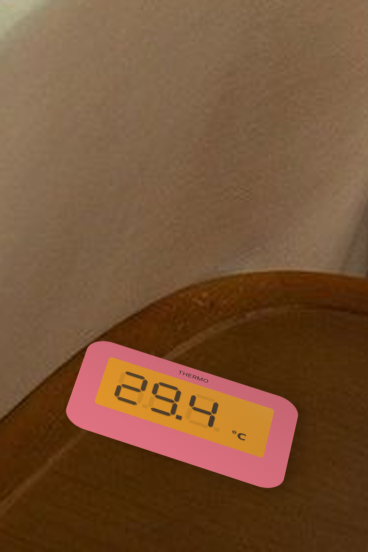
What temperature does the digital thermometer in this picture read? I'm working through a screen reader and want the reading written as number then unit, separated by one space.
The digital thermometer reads 29.4 °C
